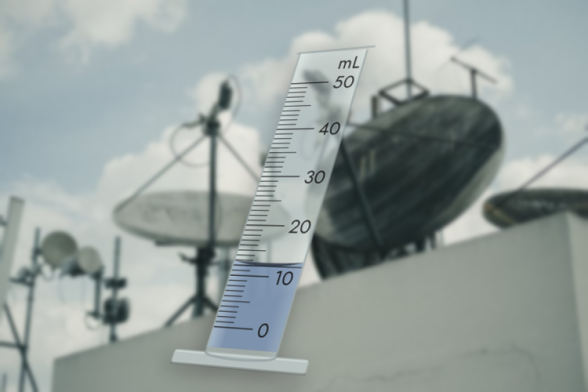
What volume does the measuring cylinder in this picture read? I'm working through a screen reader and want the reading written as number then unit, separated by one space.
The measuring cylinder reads 12 mL
